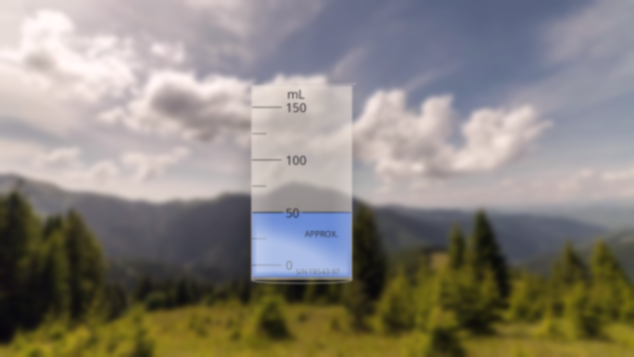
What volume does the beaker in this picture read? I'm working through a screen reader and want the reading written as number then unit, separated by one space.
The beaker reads 50 mL
